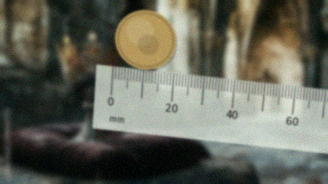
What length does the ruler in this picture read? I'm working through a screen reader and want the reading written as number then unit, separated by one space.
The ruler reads 20 mm
